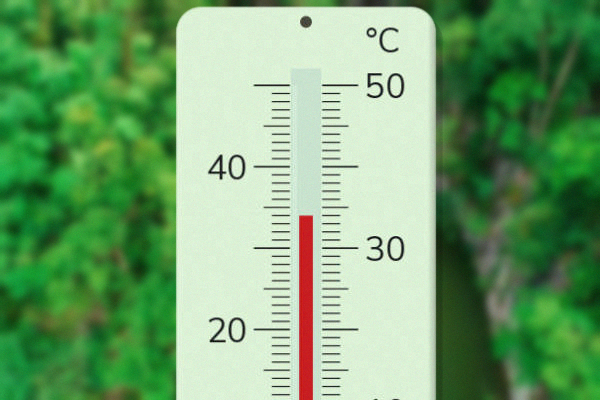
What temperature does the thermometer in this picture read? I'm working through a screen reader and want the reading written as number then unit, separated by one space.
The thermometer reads 34 °C
